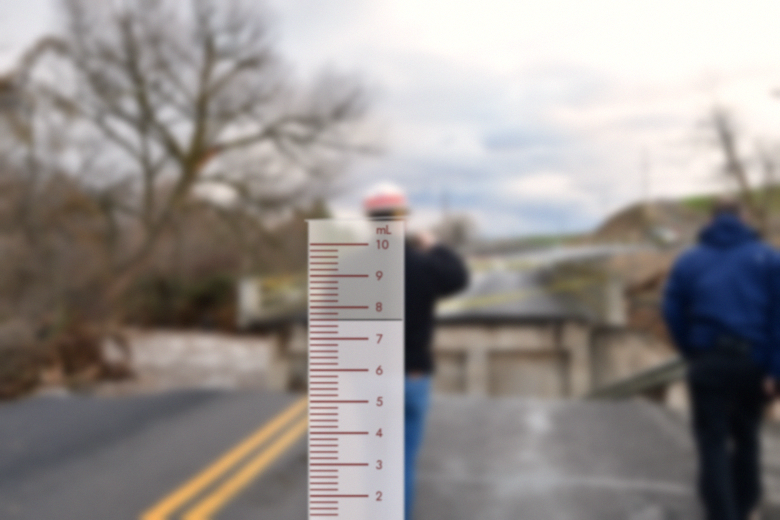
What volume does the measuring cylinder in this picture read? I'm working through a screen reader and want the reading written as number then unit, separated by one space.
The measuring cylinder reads 7.6 mL
